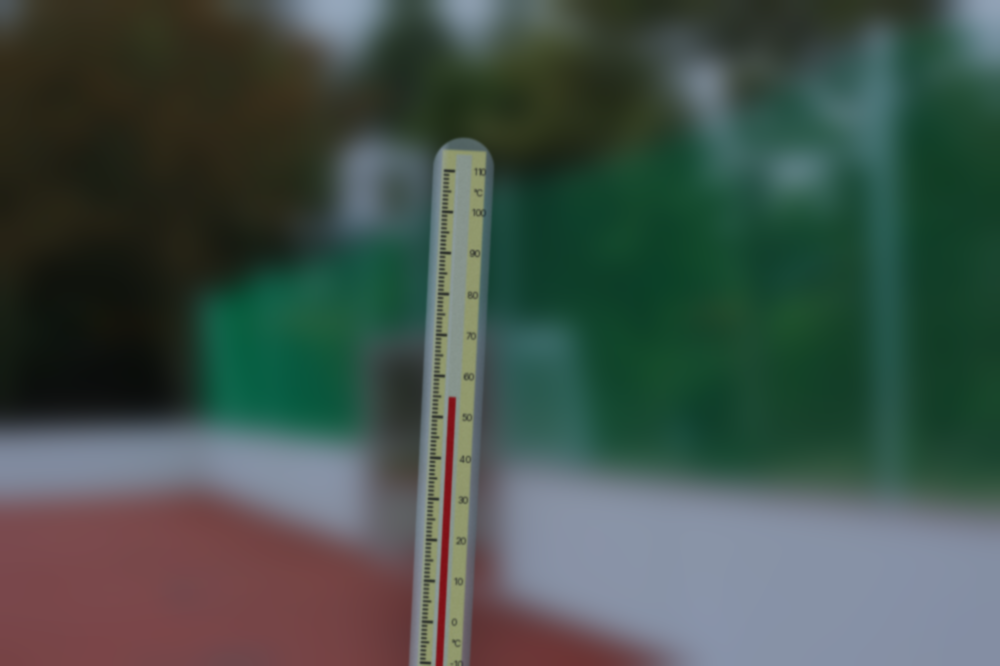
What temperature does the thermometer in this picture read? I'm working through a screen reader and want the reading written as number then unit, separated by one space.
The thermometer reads 55 °C
